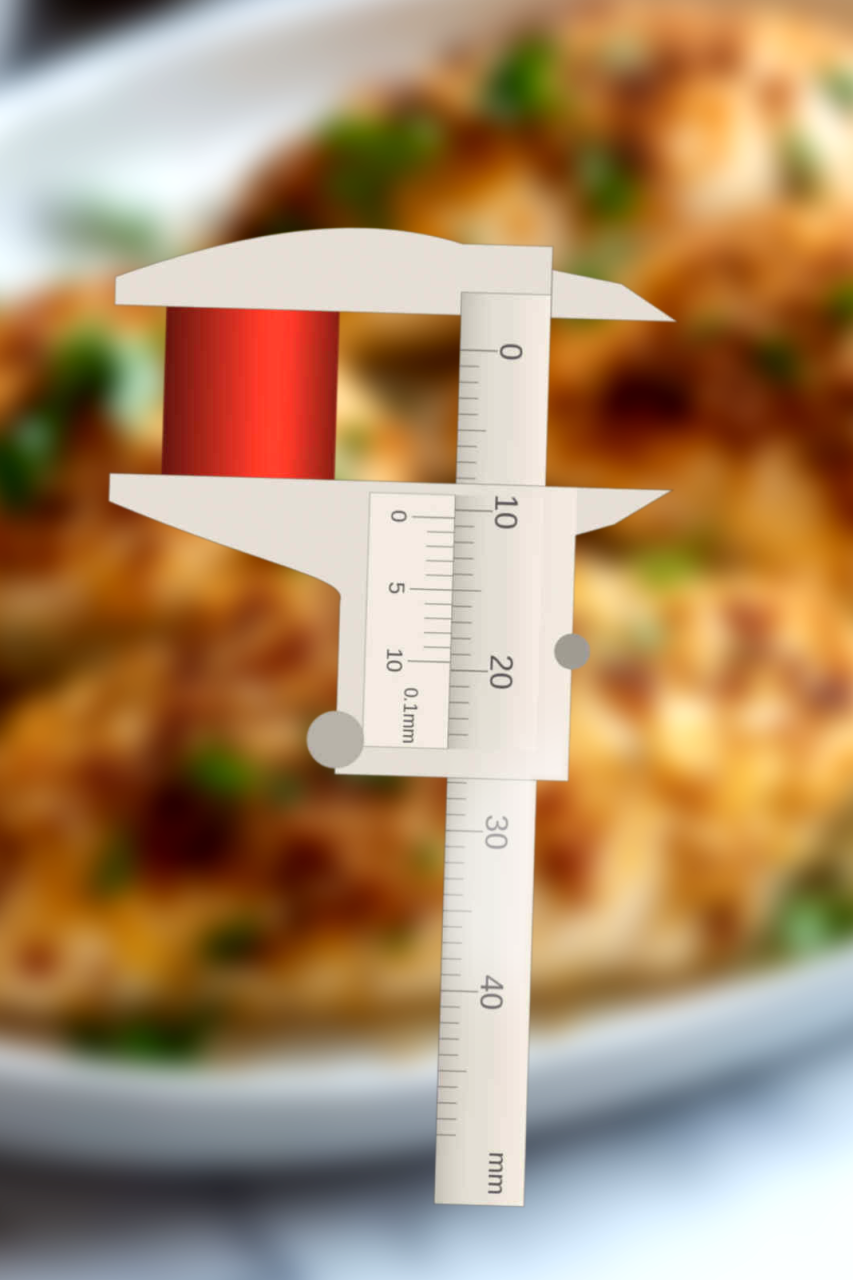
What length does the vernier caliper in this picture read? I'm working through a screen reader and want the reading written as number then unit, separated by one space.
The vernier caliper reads 10.5 mm
